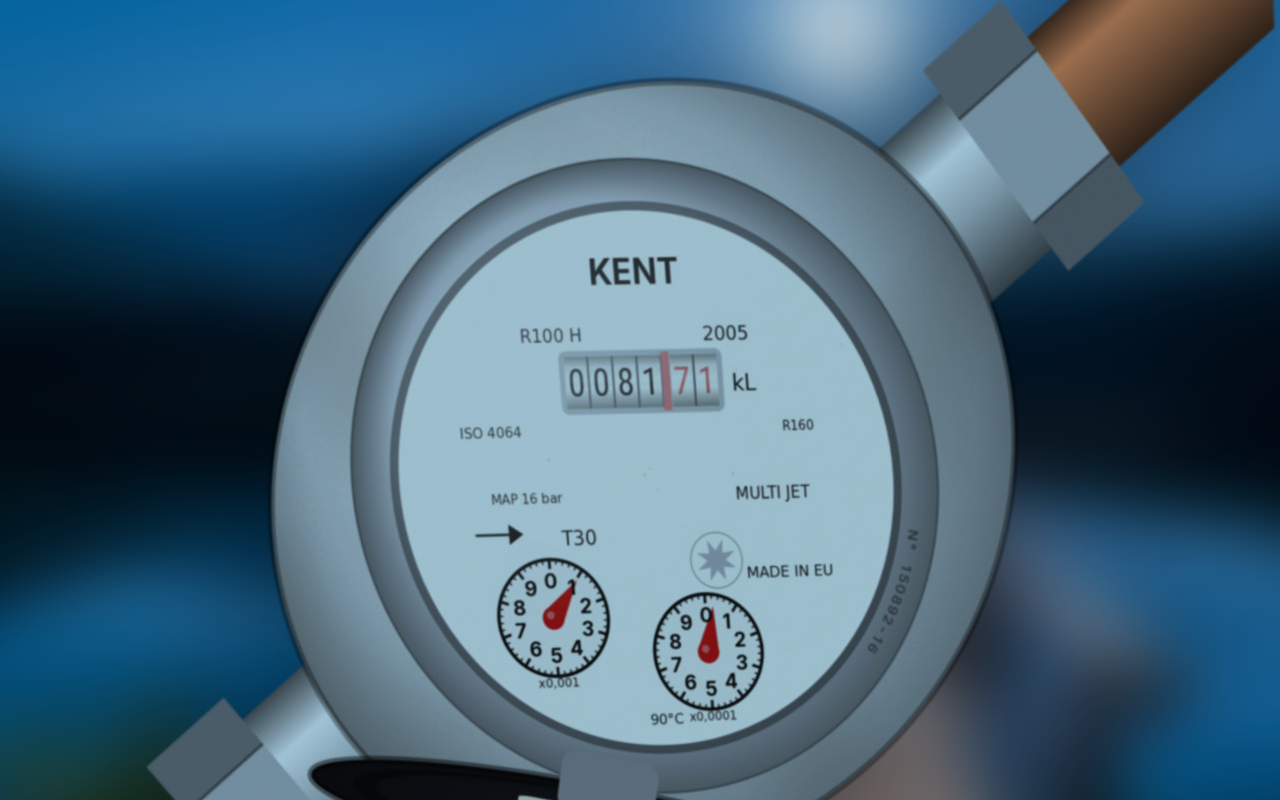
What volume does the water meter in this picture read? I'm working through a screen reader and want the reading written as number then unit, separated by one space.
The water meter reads 81.7110 kL
